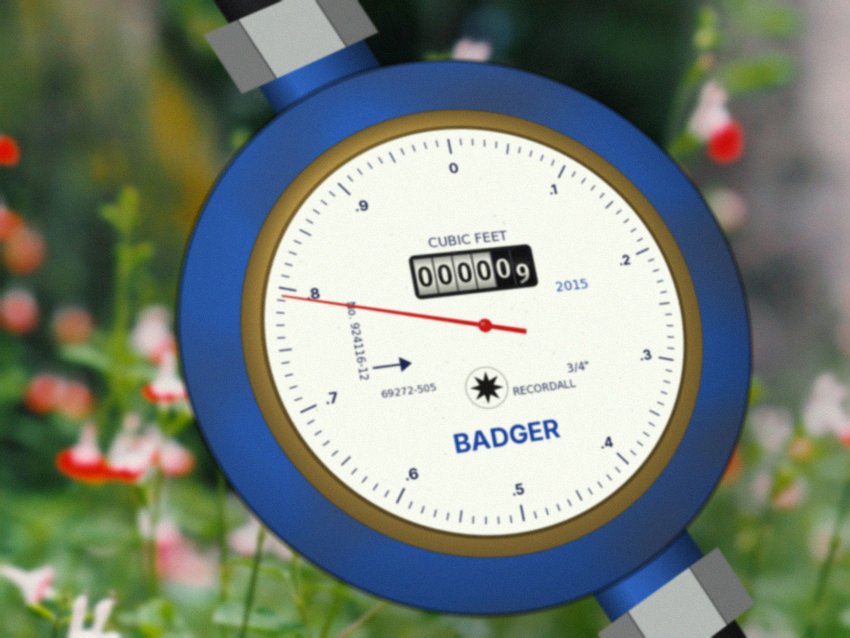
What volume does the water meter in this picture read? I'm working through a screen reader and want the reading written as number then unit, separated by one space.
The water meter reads 8.79 ft³
